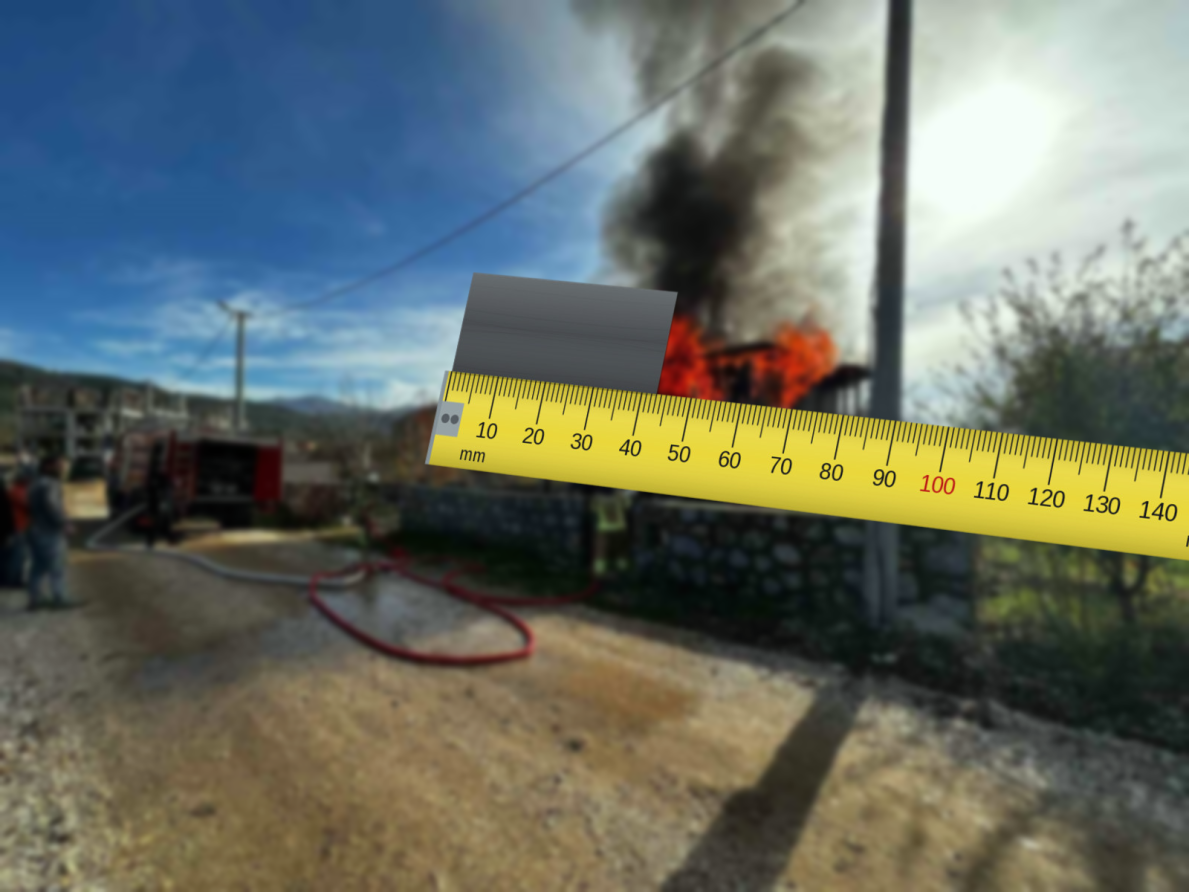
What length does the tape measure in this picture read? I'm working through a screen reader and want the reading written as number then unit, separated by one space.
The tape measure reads 43 mm
